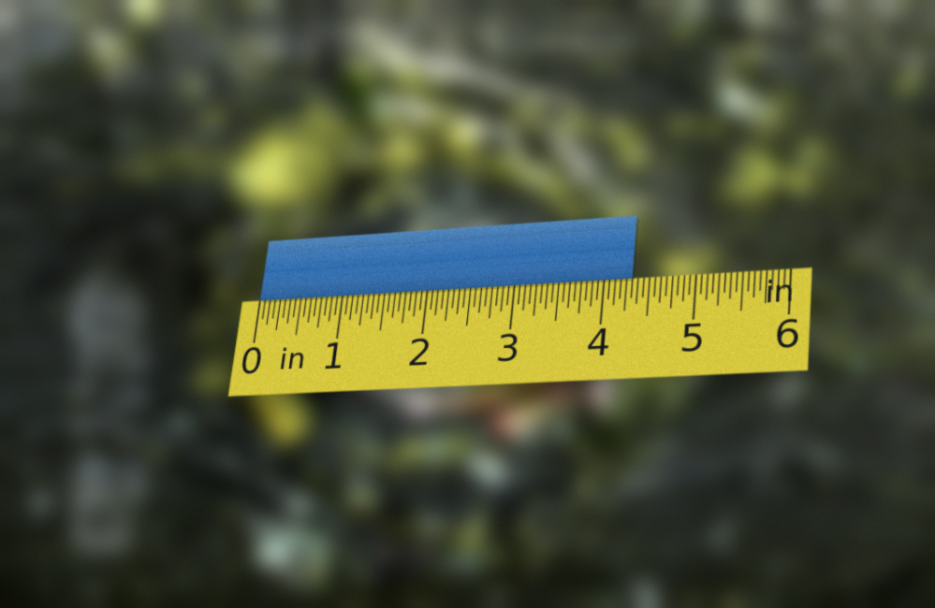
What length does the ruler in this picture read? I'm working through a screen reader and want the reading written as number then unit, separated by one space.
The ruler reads 4.3125 in
